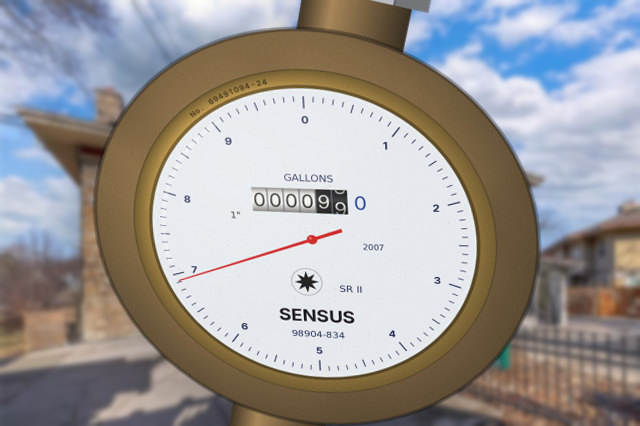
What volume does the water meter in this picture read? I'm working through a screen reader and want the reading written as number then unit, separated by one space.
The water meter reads 986.9 gal
